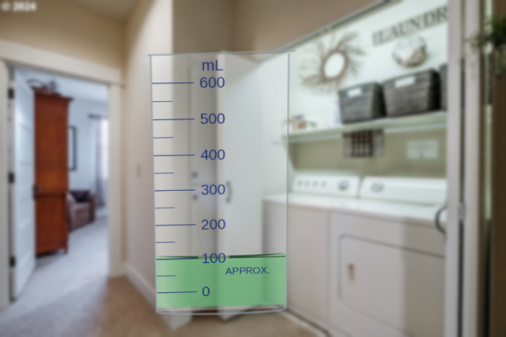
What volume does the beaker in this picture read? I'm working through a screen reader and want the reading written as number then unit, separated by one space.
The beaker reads 100 mL
